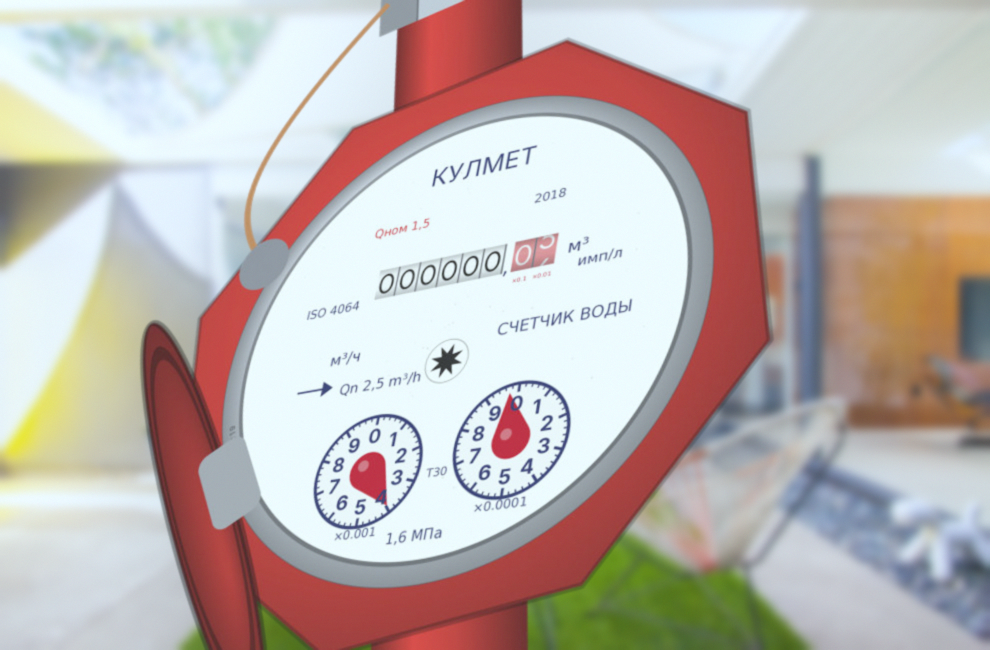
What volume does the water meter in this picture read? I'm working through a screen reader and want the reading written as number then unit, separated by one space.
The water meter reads 0.0539 m³
